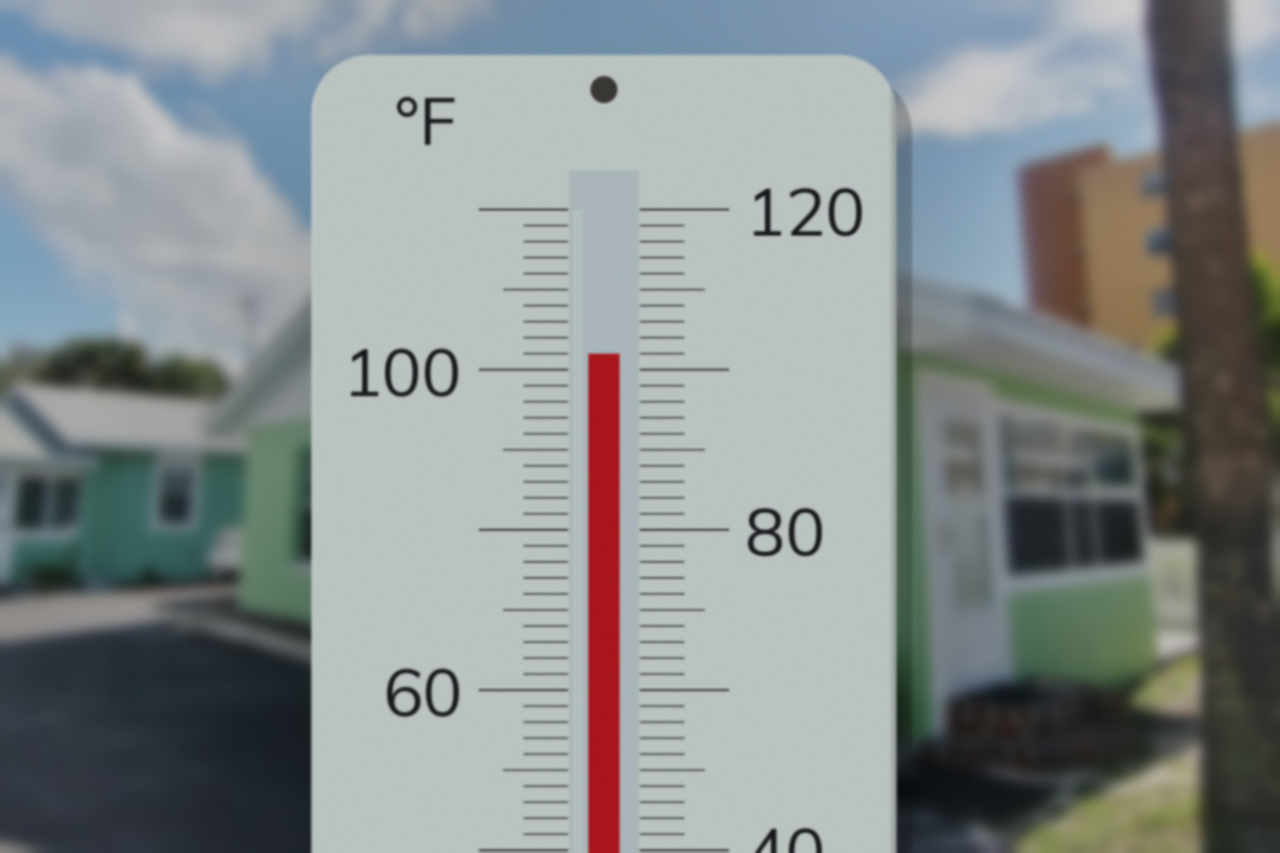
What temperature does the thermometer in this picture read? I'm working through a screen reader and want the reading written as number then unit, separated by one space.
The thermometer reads 102 °F
